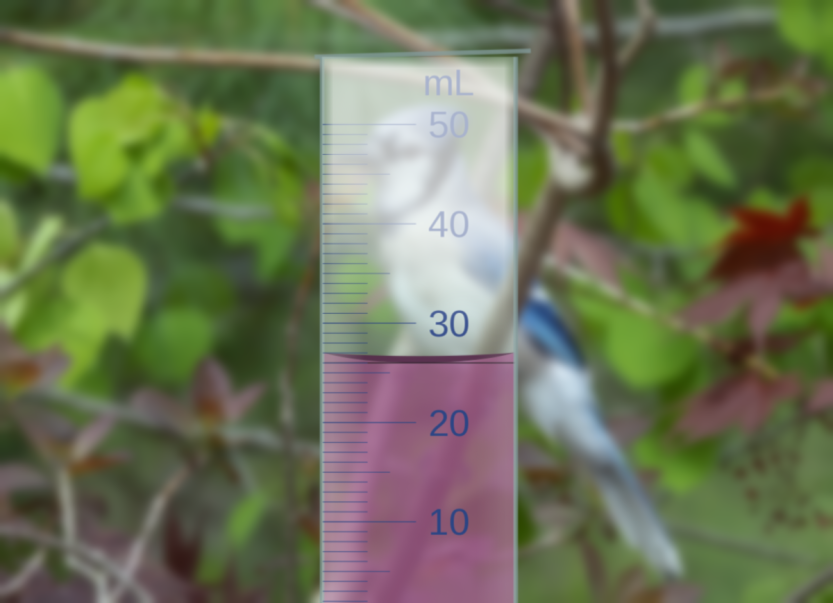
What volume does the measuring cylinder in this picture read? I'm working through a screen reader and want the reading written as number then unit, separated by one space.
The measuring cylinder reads 26 mL
